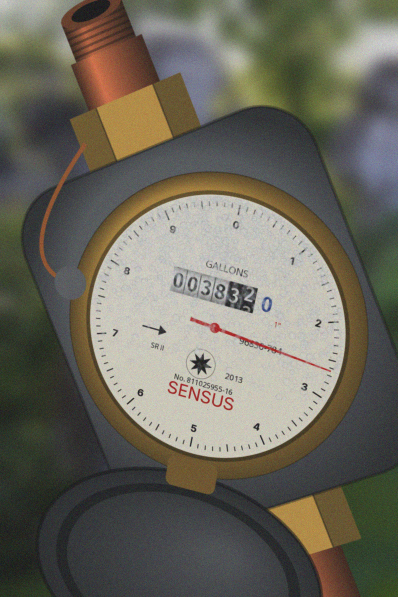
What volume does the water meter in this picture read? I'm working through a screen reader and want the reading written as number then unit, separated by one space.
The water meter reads 38322.6 gal
